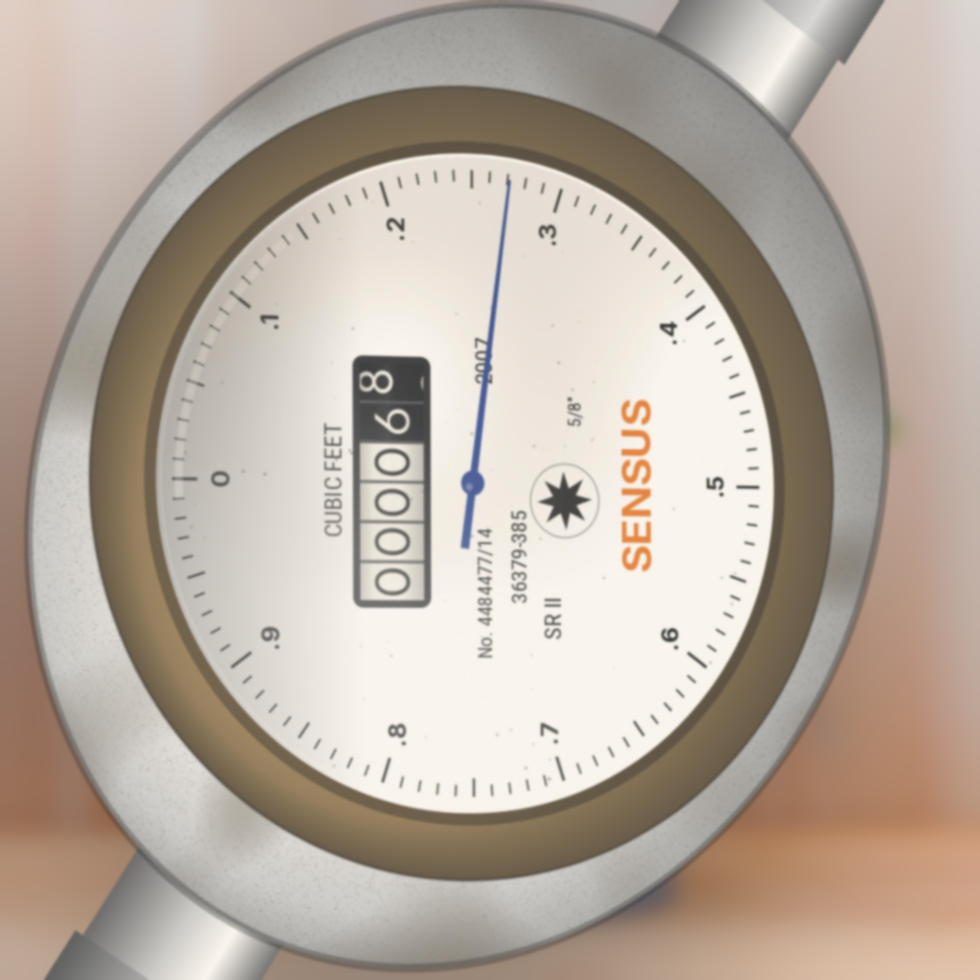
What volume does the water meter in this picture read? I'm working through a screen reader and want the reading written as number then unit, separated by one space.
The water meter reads 68.27 ft³
